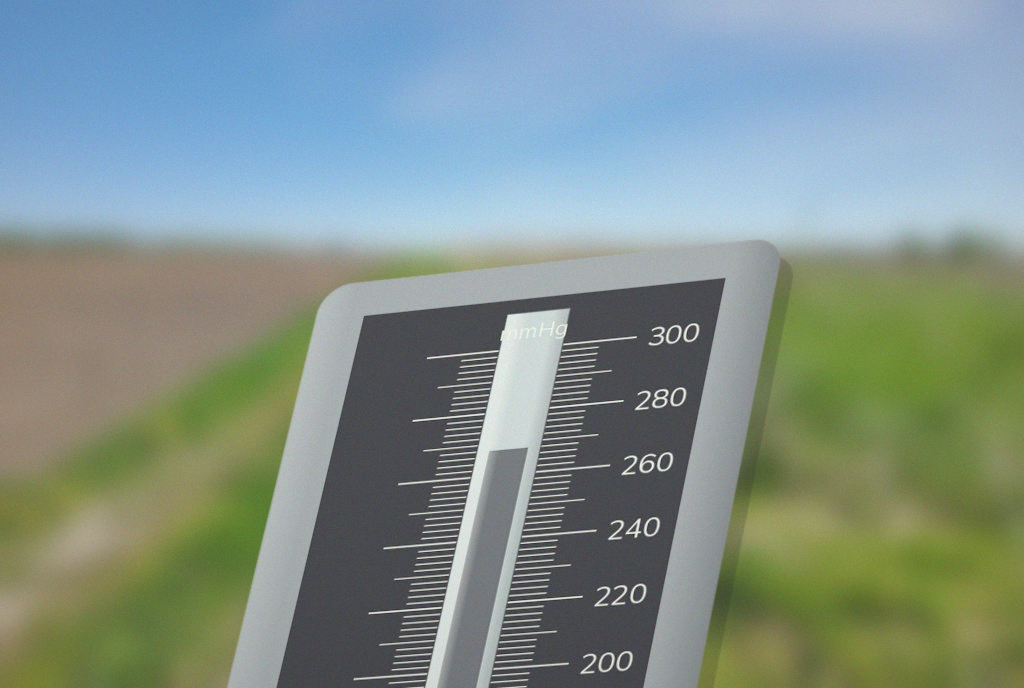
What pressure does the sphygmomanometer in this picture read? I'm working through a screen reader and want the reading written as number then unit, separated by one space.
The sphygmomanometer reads 268 mmHg
